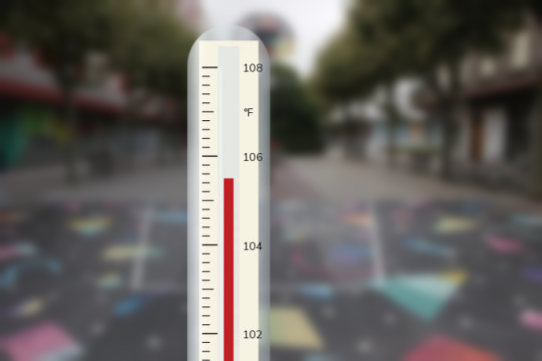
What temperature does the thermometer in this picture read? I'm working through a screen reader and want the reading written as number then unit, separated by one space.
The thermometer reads 105.5 °F
